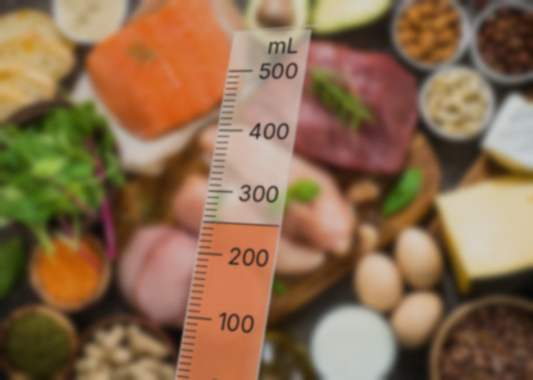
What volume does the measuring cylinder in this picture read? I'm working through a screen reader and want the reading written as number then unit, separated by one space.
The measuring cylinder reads 250 mL
